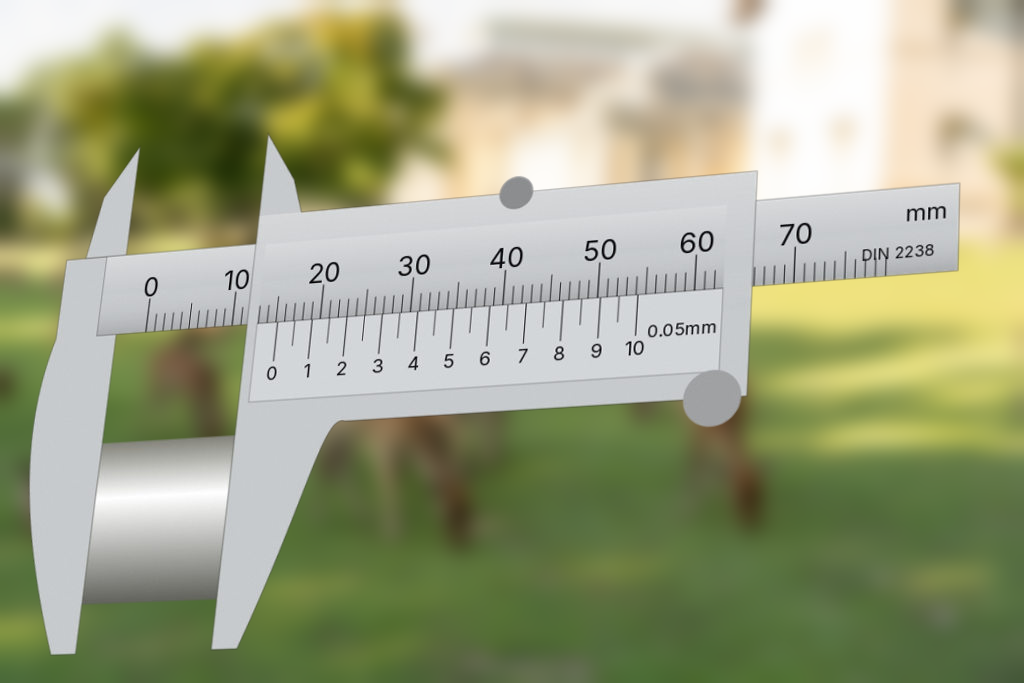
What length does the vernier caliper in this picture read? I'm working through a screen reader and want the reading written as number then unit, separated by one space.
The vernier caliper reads 15.2 mm
